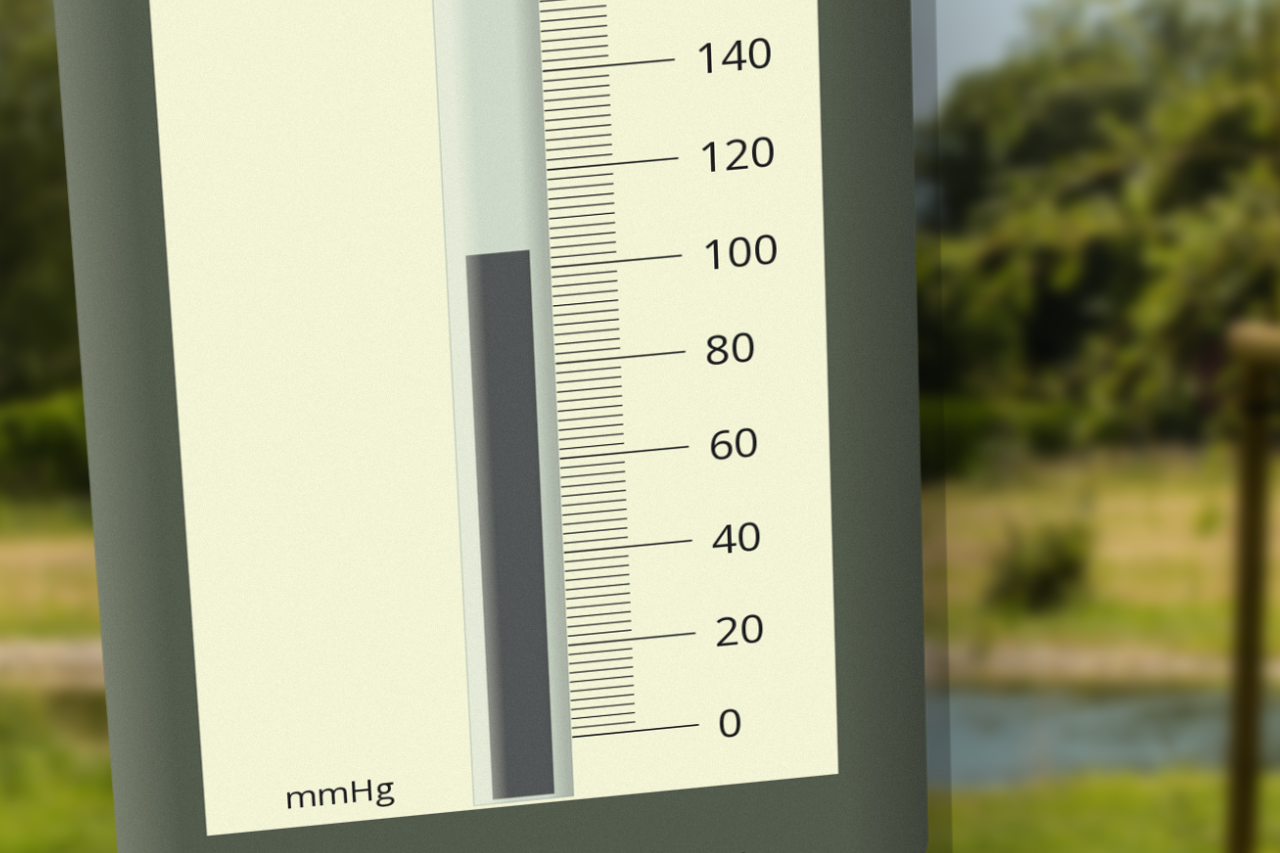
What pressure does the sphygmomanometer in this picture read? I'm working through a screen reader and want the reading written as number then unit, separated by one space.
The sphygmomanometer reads 104 mmHg
